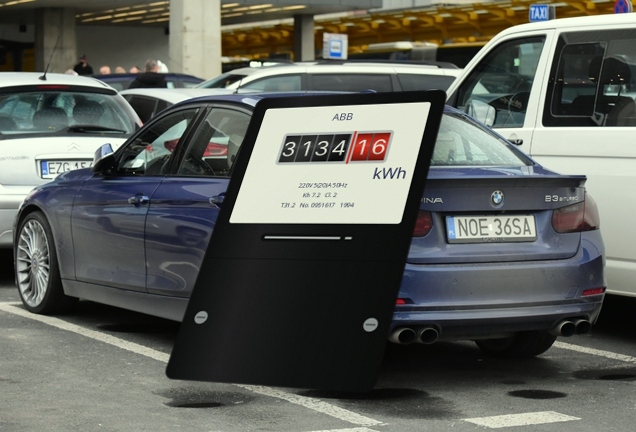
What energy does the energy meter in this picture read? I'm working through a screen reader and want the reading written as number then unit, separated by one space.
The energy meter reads 3134.16 kWh
